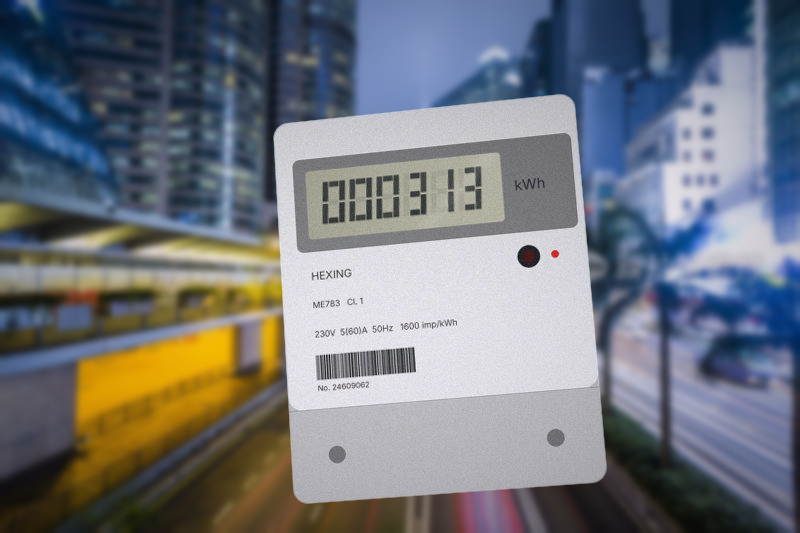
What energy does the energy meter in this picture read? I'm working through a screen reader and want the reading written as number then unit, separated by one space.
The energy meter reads 313 kWh
